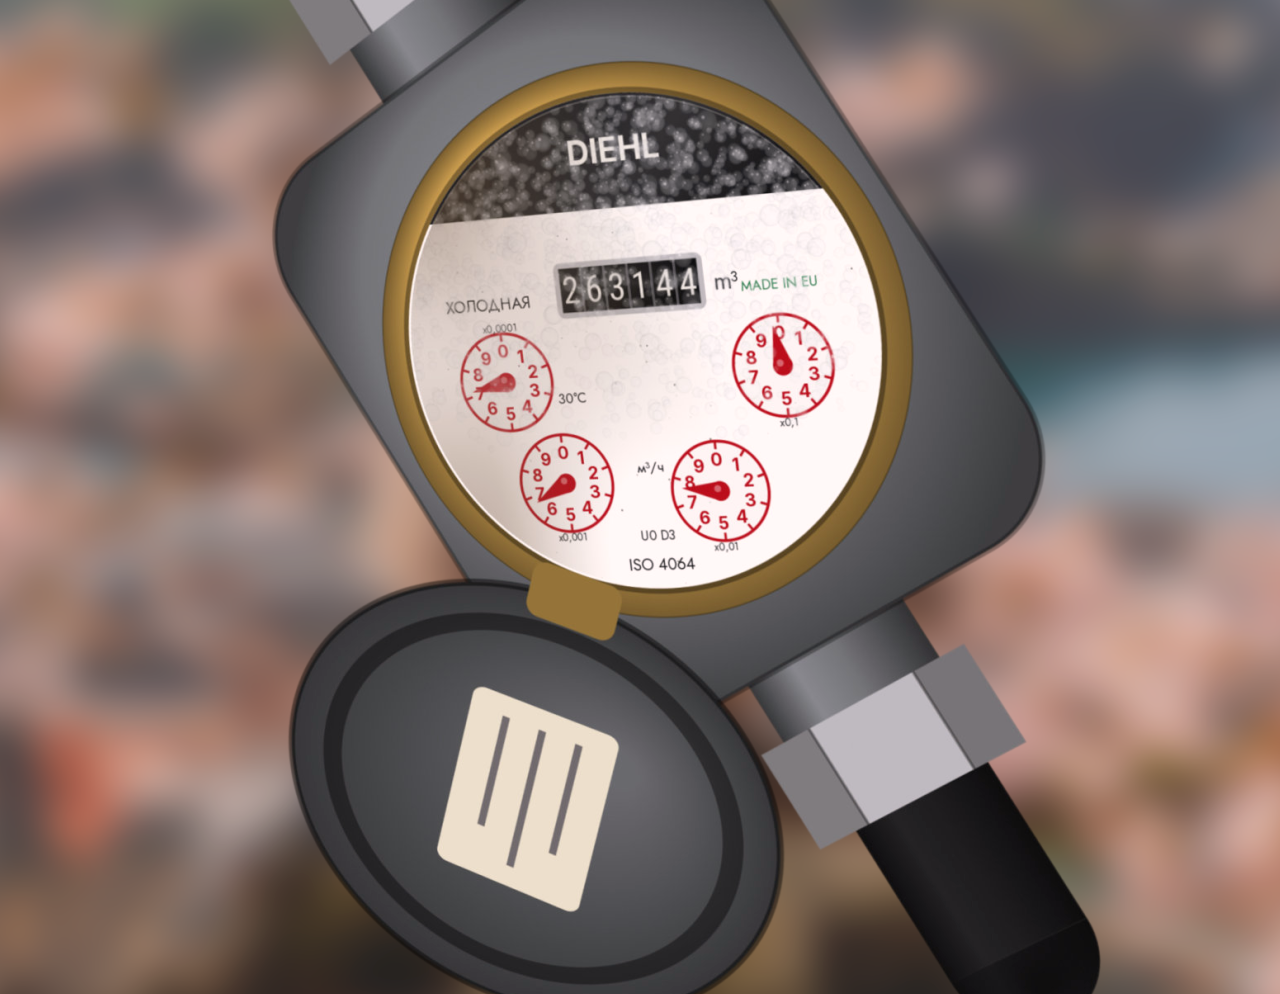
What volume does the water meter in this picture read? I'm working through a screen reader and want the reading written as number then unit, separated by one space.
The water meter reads 263143.9767 m³
